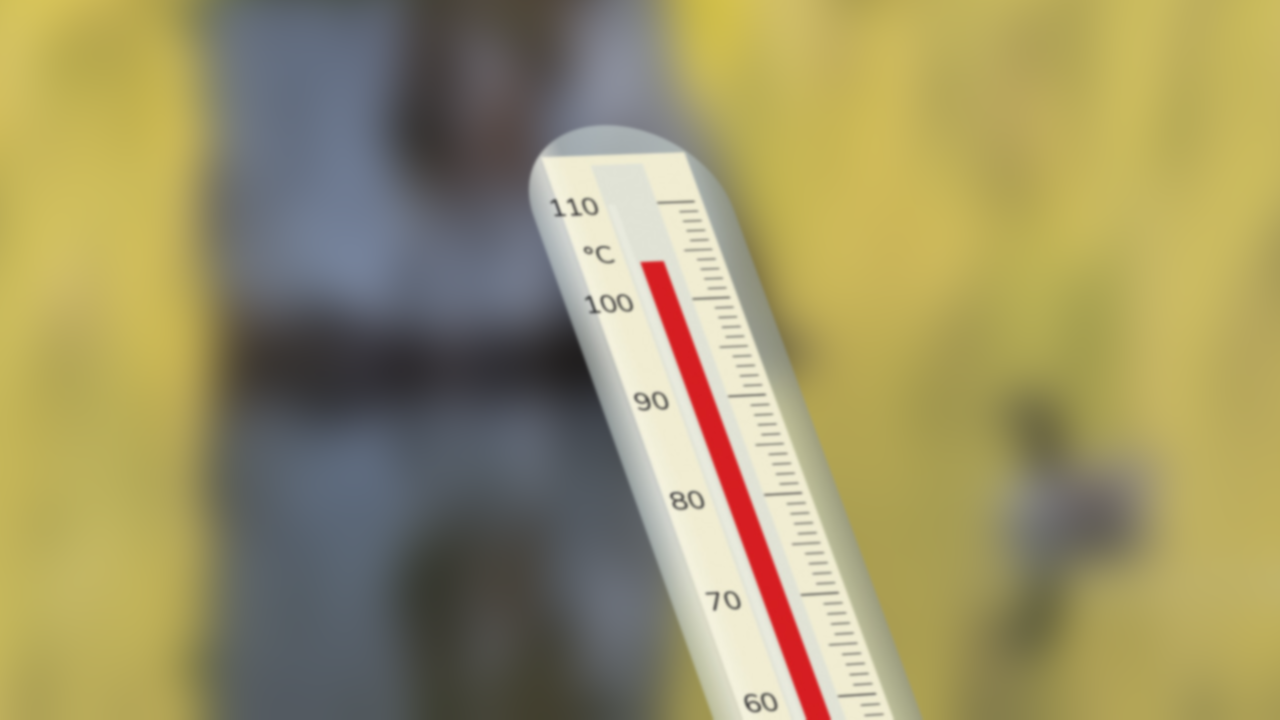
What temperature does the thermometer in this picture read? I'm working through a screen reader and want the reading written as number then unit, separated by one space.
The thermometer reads 104 °C
